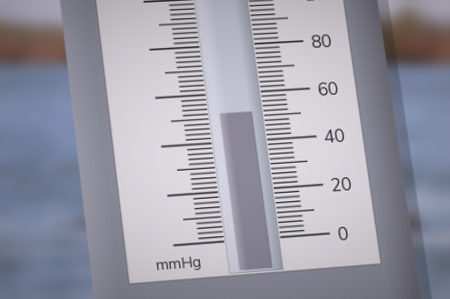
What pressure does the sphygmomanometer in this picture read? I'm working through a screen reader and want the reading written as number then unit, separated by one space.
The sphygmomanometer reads 52 mmHg
